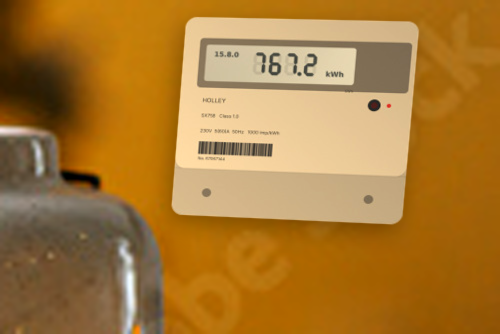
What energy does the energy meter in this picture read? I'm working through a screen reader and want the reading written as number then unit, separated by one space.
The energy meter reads 767.2 kWh
